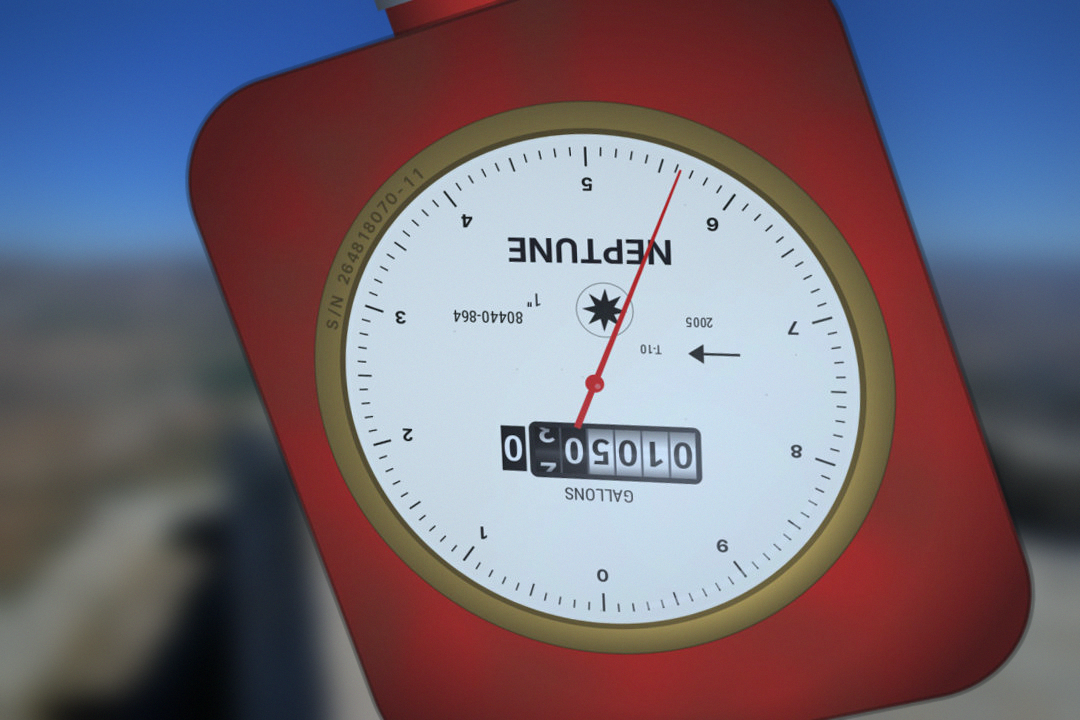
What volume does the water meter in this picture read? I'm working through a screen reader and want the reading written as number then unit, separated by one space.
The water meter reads 105025.6 gal
